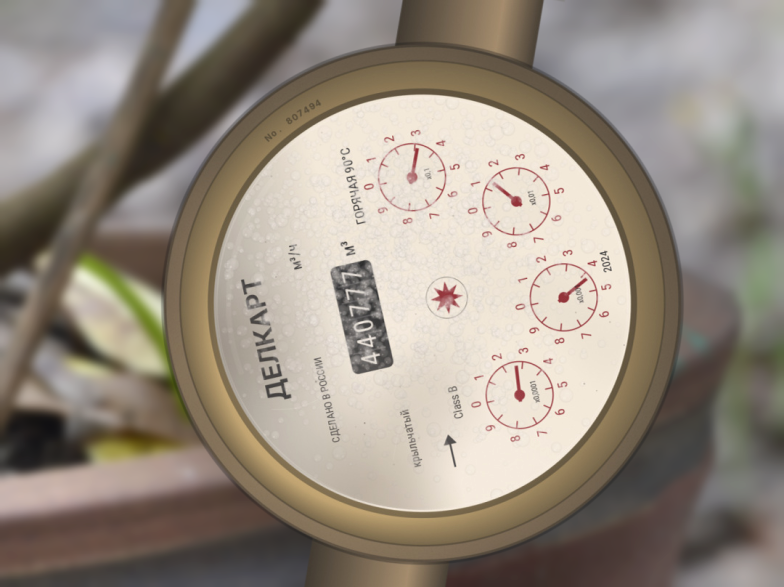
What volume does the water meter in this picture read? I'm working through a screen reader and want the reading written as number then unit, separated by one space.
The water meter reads 440777.3142 m³
